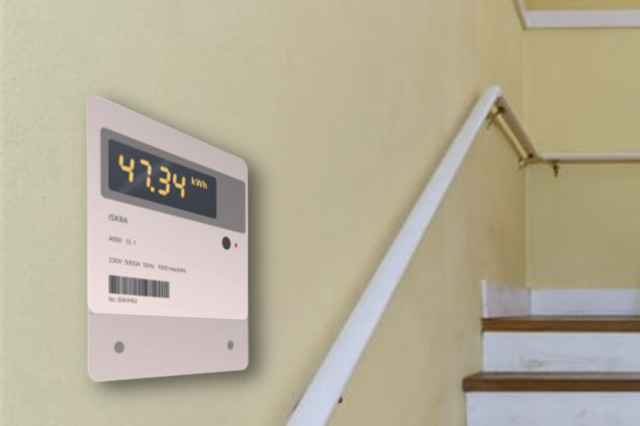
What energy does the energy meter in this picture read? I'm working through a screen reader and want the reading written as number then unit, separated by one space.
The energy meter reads 47.34 kWh
